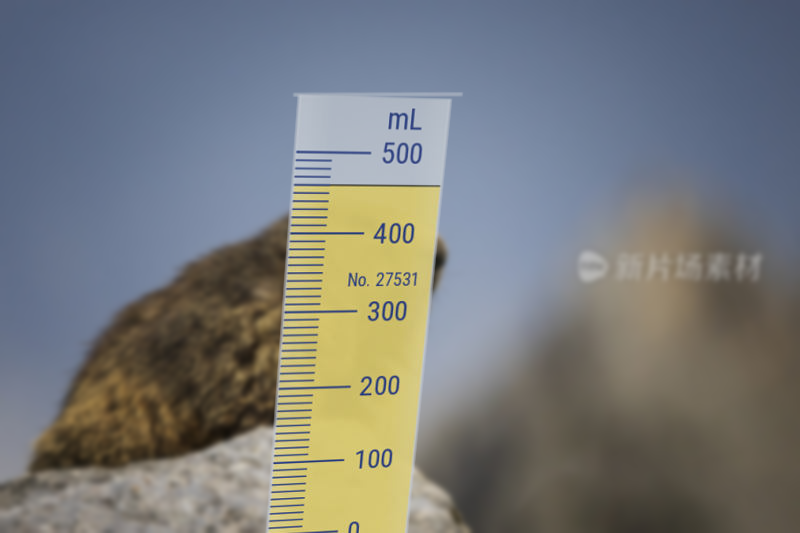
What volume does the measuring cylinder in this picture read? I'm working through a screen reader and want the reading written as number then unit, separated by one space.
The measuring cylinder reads 460 mL
